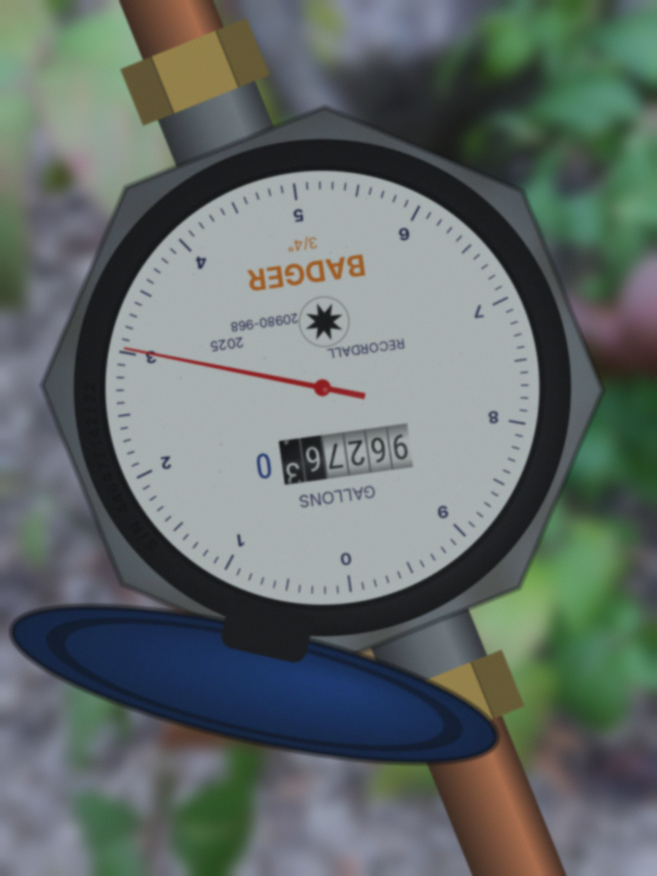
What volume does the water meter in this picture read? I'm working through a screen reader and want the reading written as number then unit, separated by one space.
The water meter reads 9627633.0 gal
